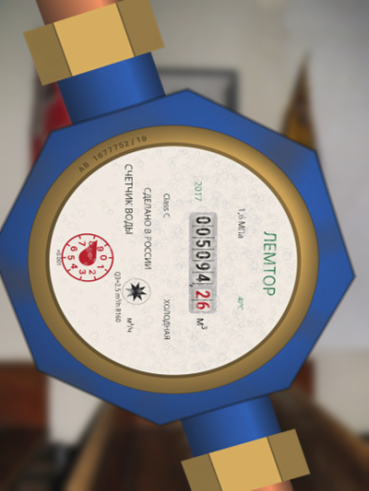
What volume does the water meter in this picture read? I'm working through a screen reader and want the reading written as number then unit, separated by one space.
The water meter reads 5094.268 m³
